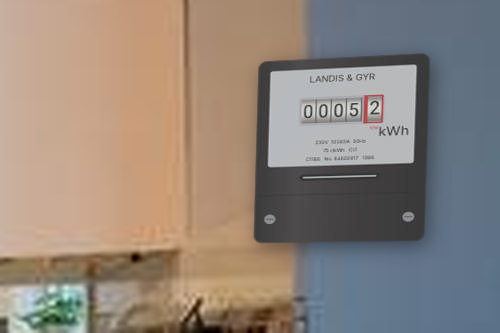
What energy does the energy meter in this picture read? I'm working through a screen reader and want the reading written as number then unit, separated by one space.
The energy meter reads 5.2 kWh
